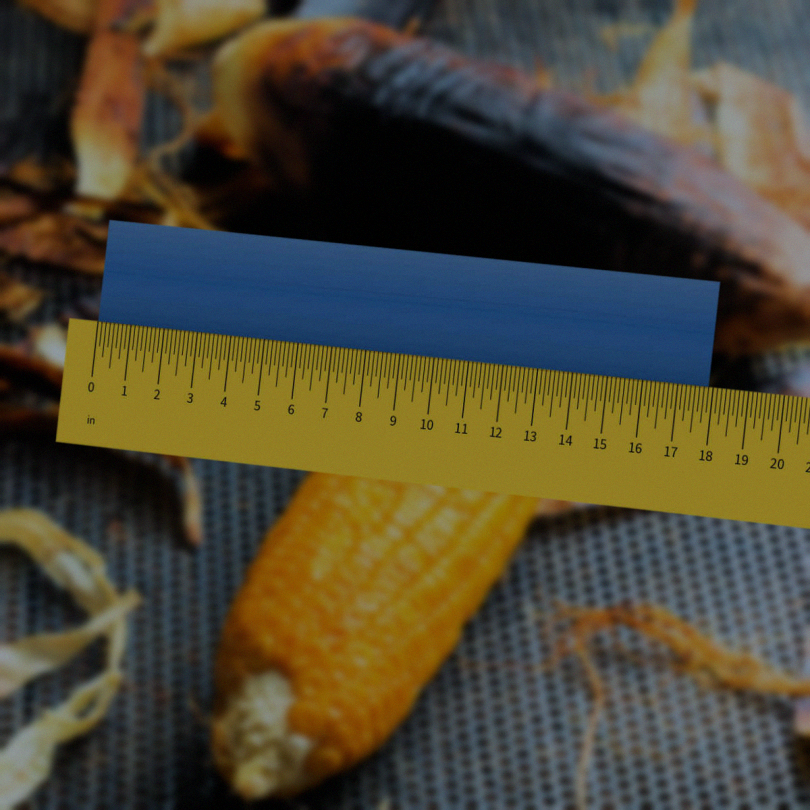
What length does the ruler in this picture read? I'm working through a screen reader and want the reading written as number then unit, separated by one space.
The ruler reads 17.875 in
